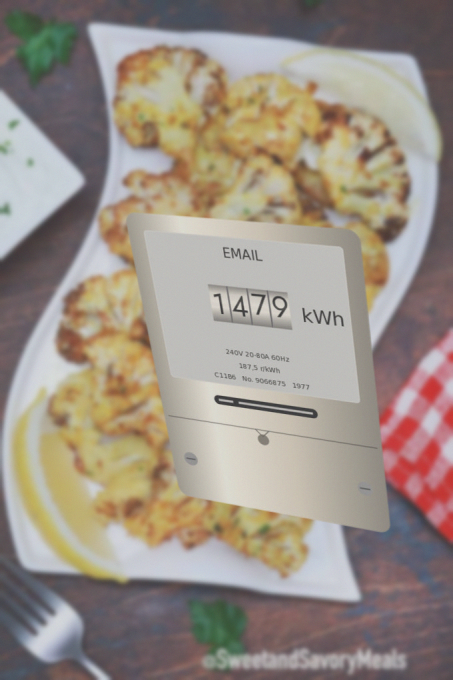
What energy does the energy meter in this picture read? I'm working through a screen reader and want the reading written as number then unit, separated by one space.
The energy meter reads 1479 kWh
